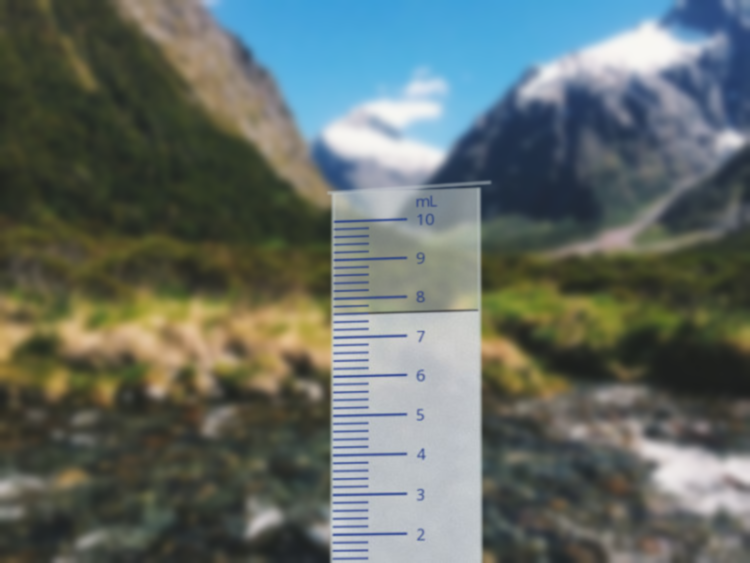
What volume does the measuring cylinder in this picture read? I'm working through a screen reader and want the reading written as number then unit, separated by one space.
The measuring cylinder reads 7.6 mL
